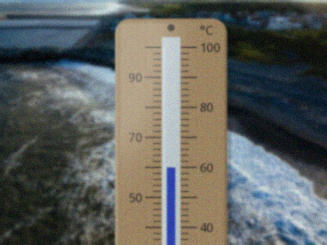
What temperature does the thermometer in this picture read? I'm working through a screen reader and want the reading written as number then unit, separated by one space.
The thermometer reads 60 °C
